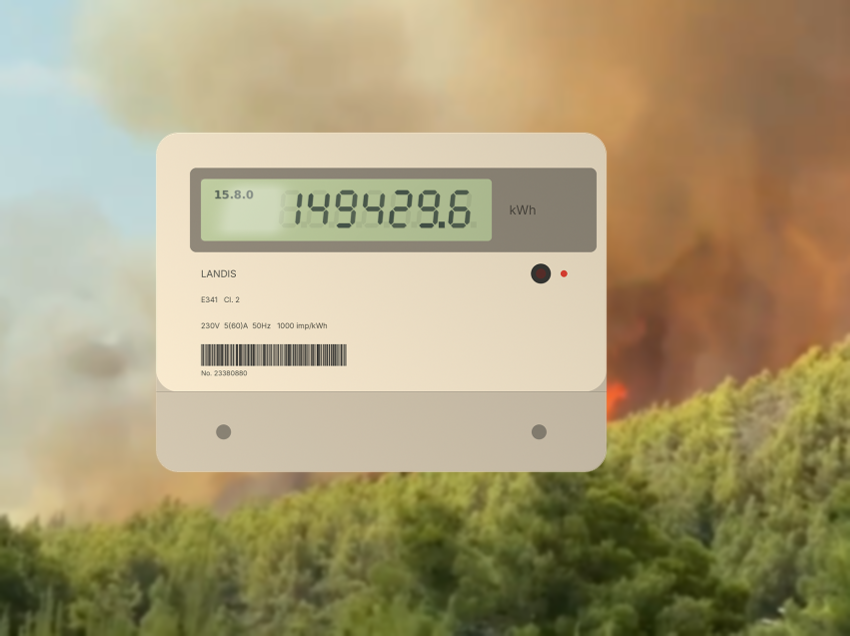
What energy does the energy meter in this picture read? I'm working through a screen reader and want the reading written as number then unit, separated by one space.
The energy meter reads 149429.6 kWh
